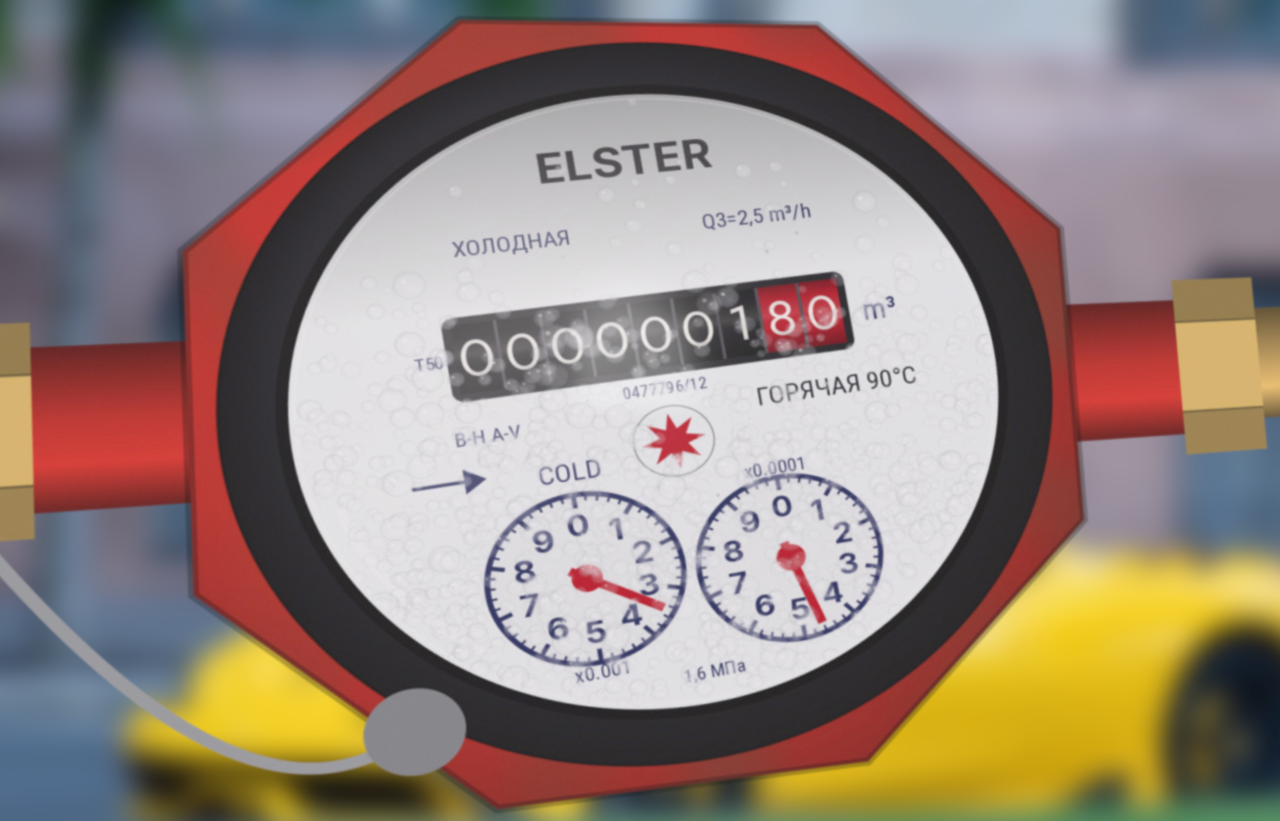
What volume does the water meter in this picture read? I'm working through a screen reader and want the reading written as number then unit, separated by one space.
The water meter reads 1.8034 m³
